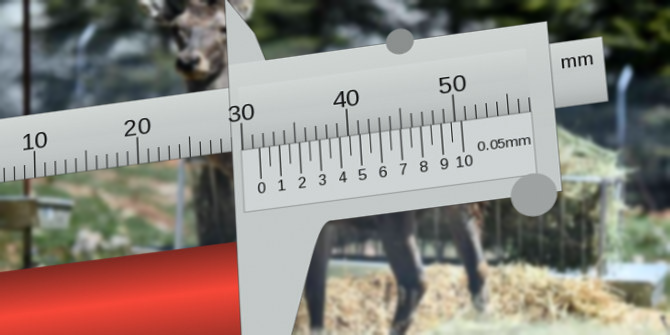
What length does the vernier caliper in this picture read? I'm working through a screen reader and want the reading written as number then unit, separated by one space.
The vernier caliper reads 31.6 mm
